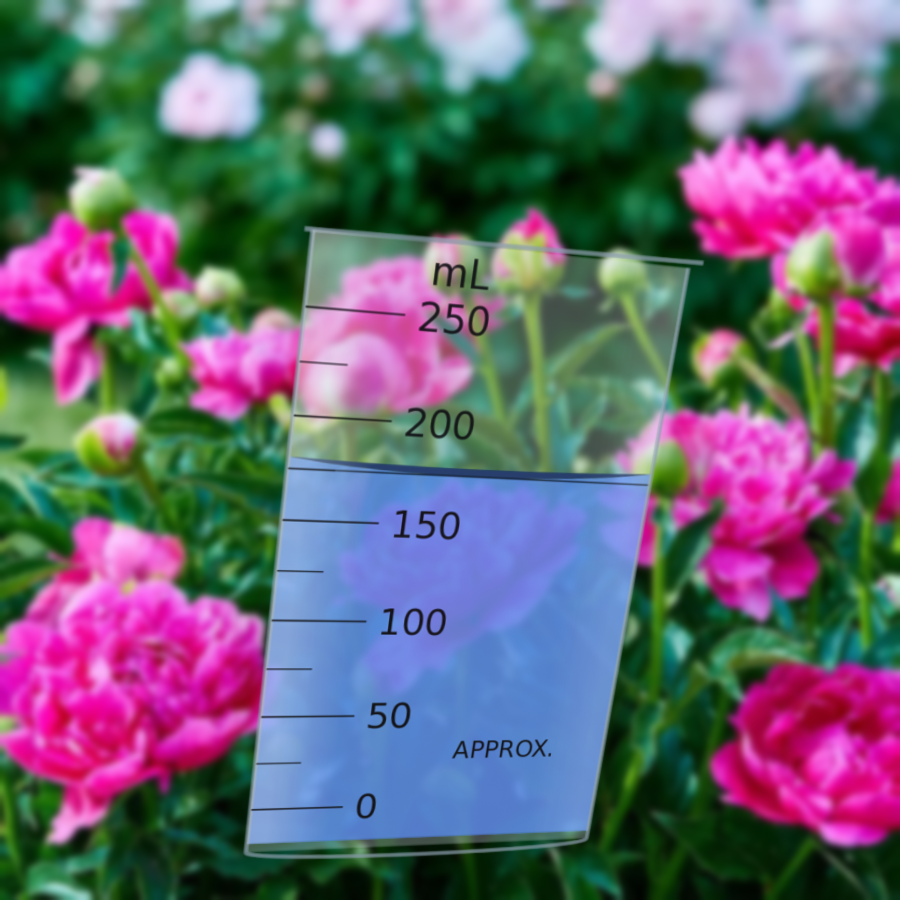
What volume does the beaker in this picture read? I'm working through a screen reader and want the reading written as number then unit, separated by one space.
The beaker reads 175 mL
